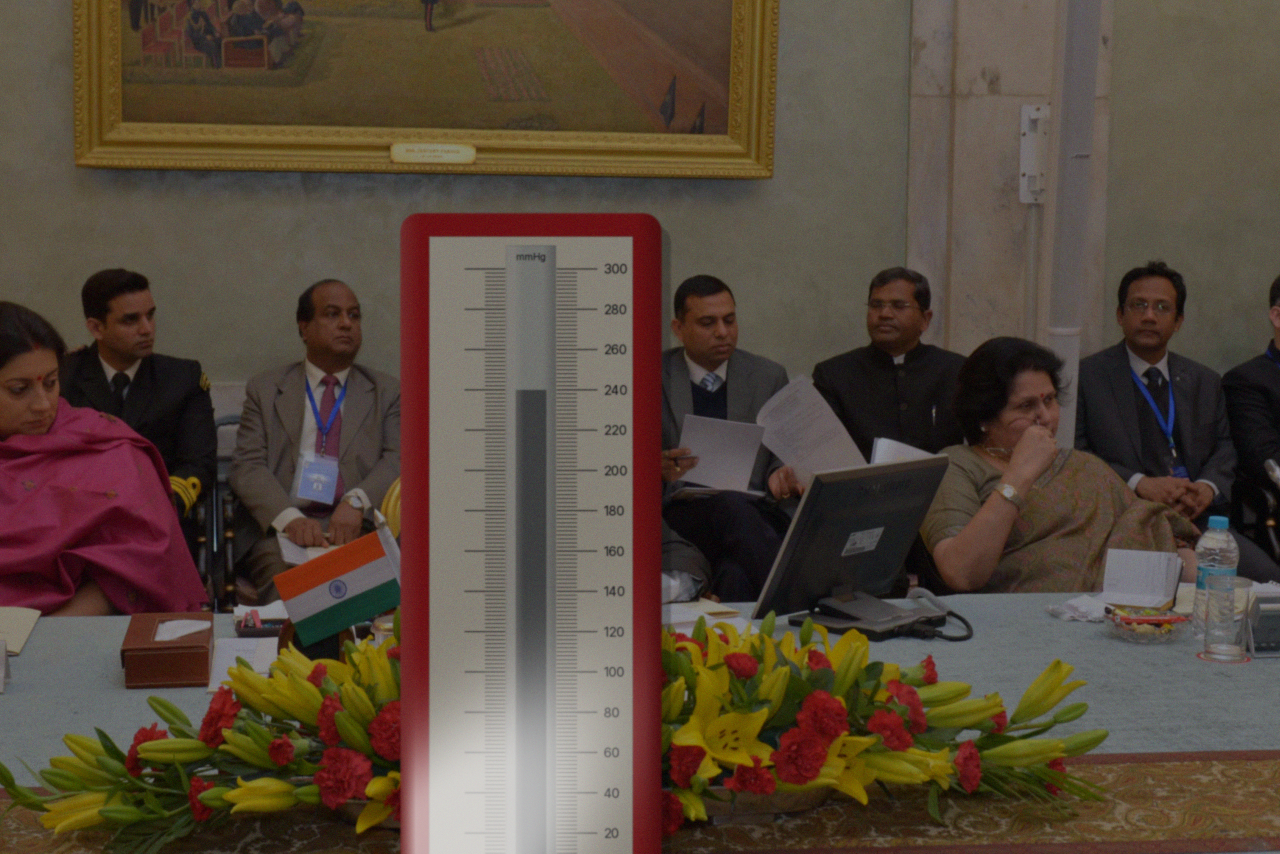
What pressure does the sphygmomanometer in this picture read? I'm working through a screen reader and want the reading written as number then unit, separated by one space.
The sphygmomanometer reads 240 mmHg
